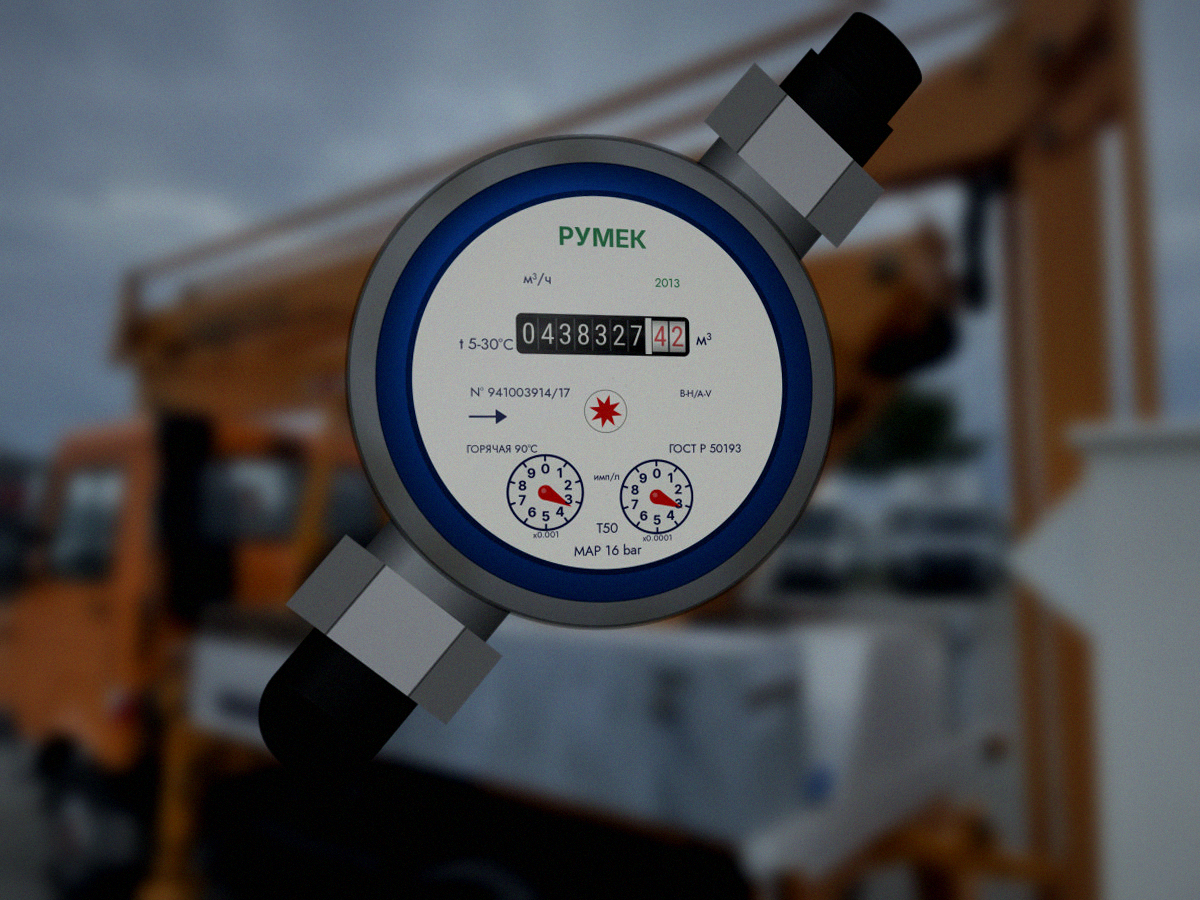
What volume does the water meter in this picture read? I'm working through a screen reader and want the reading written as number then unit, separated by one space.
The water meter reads 438327.4233 m³
